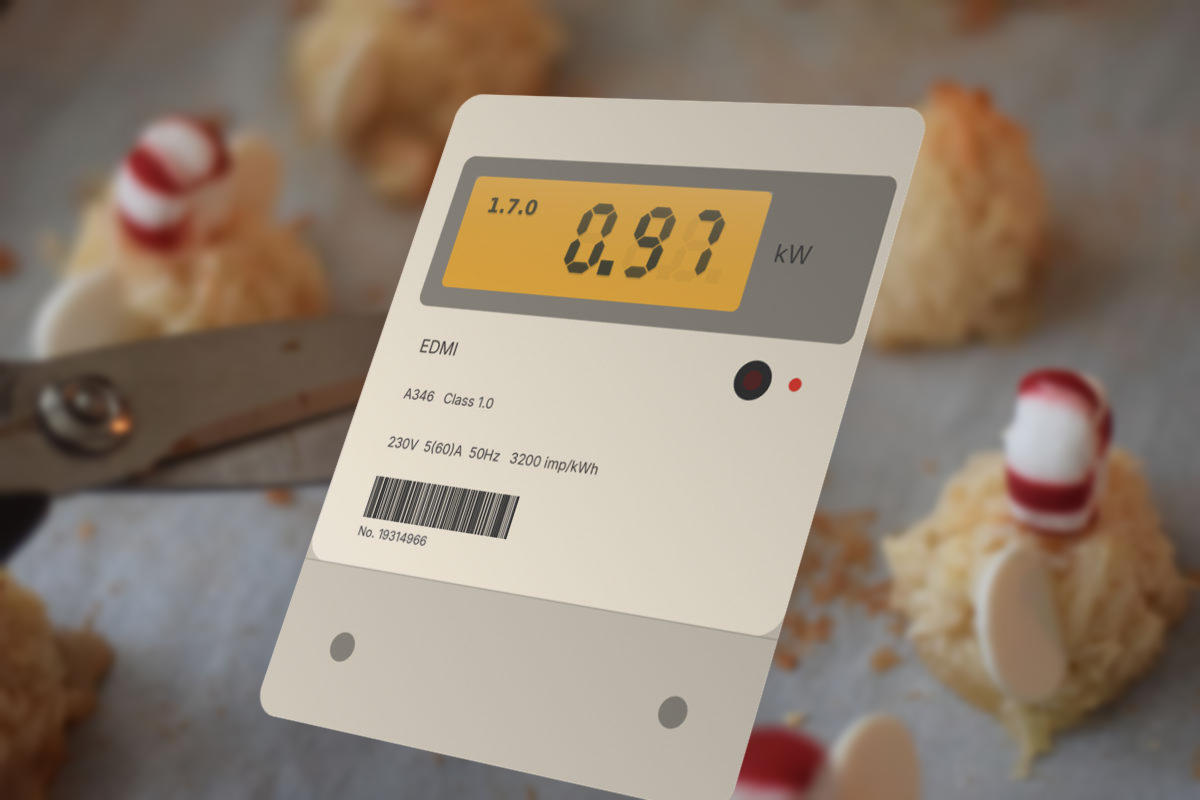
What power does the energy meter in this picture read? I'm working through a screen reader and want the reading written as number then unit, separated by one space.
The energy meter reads 0.97 kW
